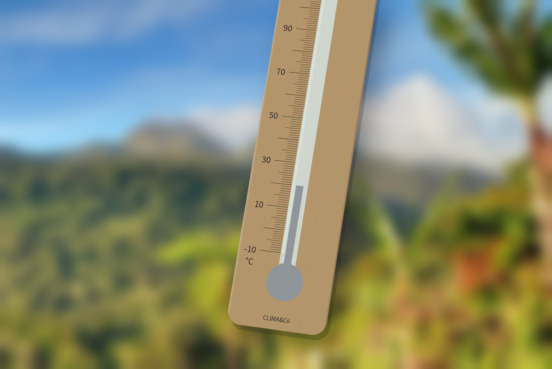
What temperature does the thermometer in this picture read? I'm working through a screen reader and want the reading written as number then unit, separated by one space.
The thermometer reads 20 °C
